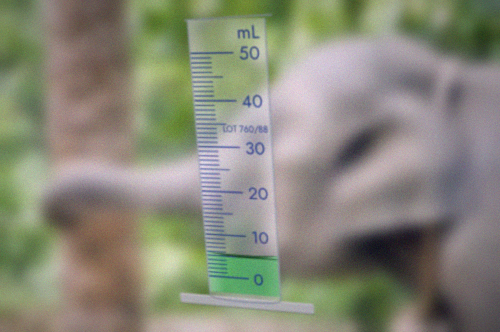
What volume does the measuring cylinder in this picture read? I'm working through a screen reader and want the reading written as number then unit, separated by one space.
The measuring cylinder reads 5 mL
